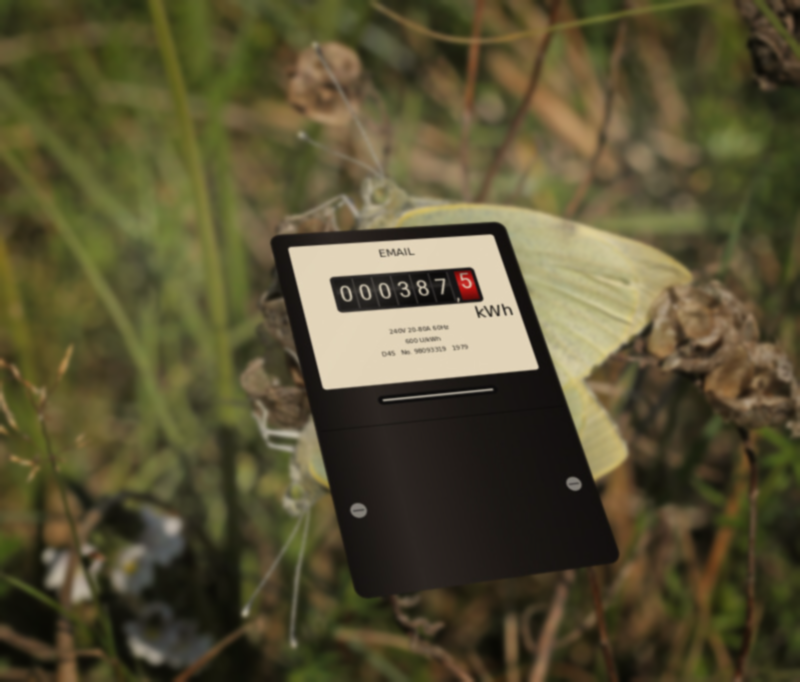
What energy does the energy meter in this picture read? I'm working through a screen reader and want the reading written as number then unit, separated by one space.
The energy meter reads 387.5 kWh
